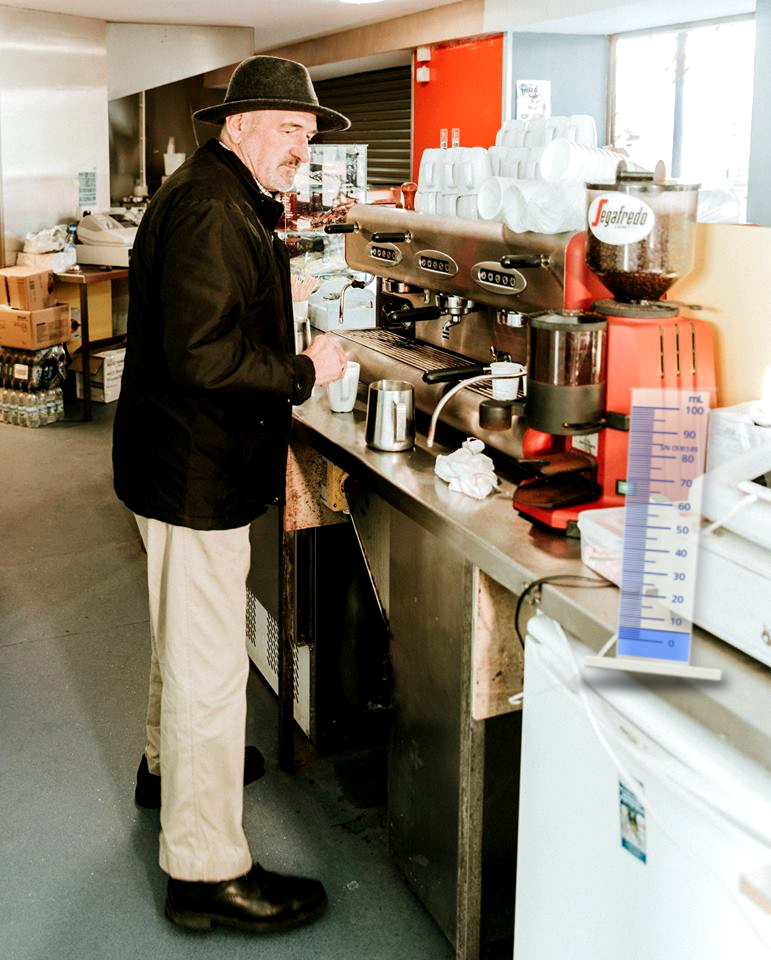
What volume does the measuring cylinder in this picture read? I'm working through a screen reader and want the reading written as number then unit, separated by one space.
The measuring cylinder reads 5 mL
